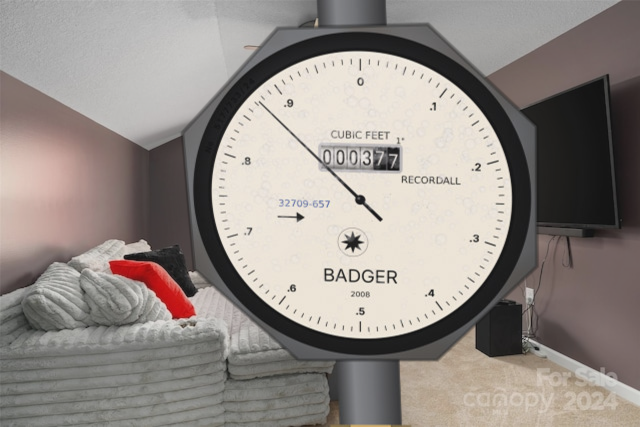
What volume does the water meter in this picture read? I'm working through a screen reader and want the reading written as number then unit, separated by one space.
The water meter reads 376.87 ft³
